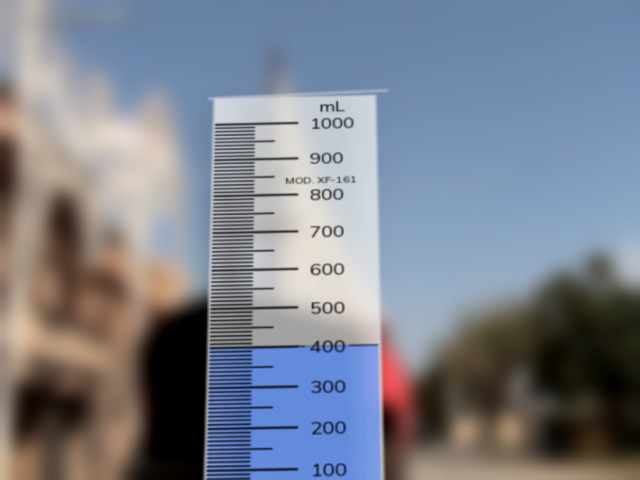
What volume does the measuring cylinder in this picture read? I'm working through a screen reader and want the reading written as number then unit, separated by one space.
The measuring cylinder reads 400 mL
